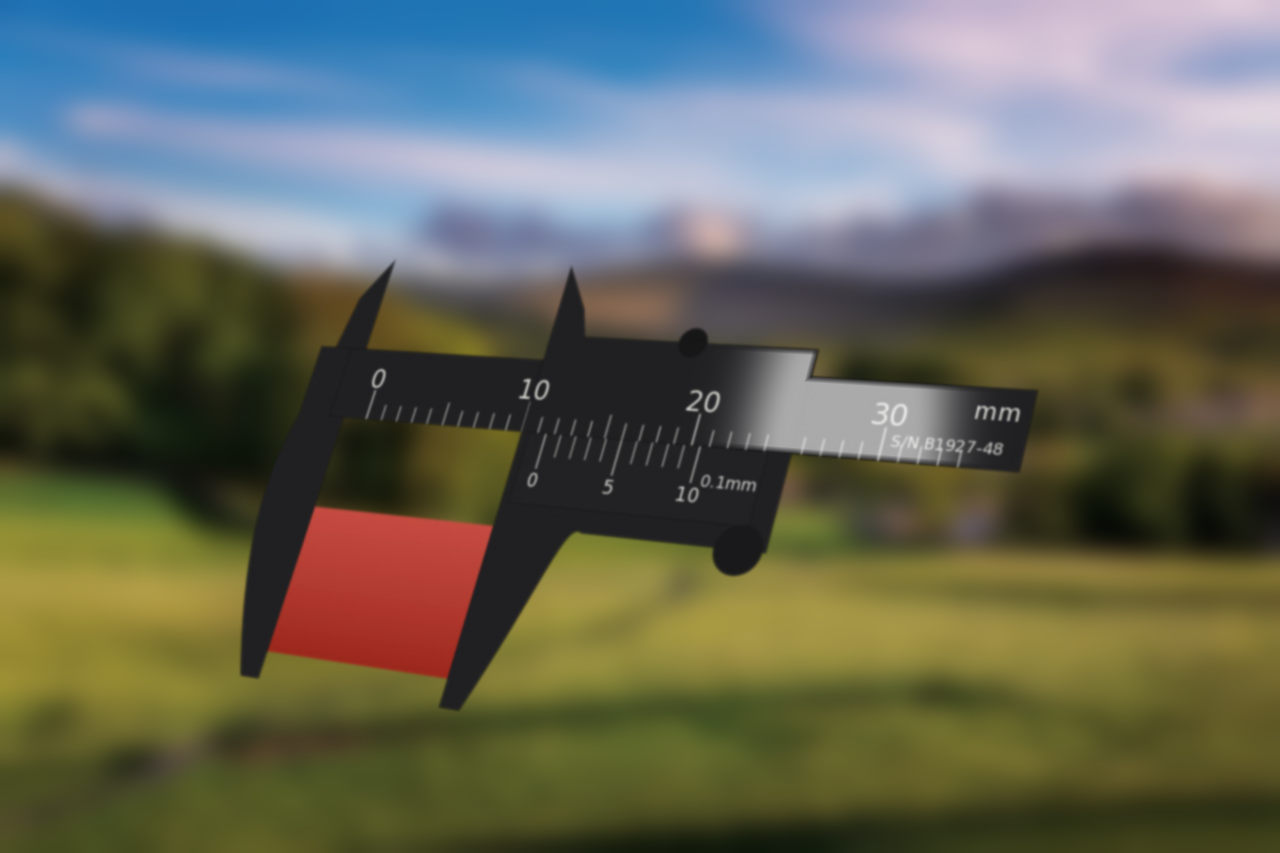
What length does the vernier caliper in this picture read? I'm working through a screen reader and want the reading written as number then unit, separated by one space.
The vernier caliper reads 11.5 mm
